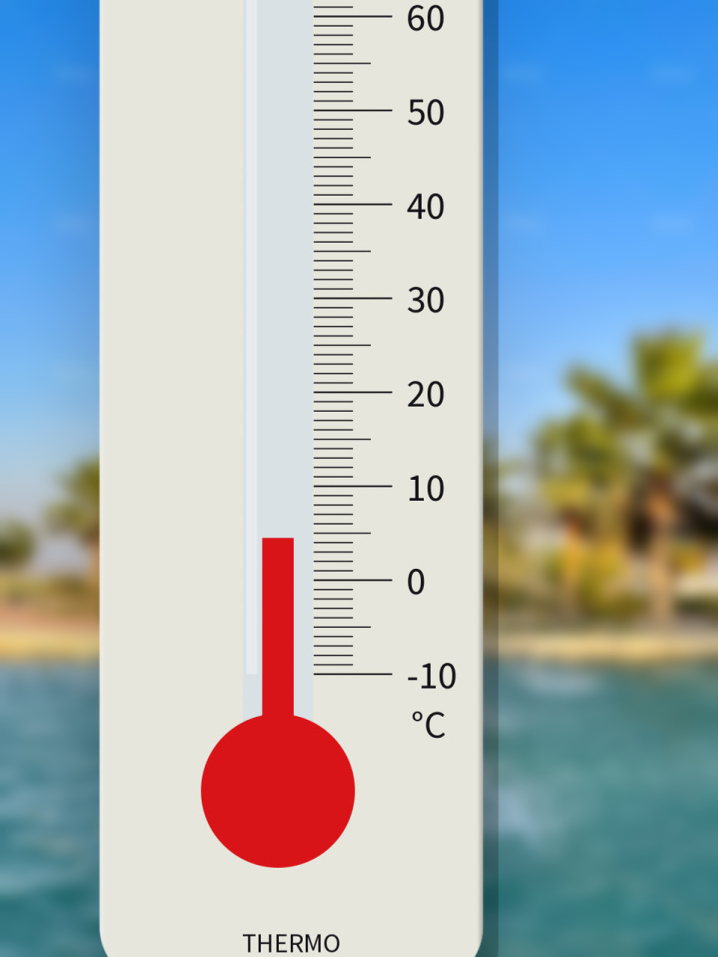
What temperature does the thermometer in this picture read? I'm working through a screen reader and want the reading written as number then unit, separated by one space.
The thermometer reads 4.5 °C
